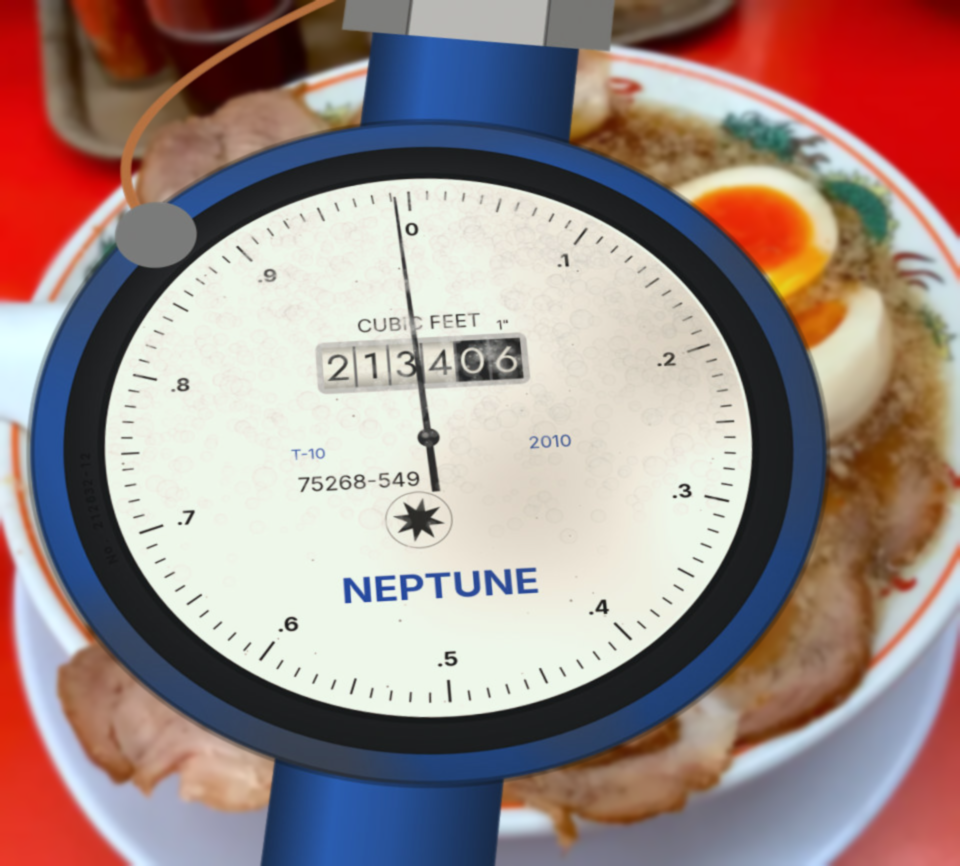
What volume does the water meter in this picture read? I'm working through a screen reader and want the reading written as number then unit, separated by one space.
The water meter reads 213405.99 ft³
